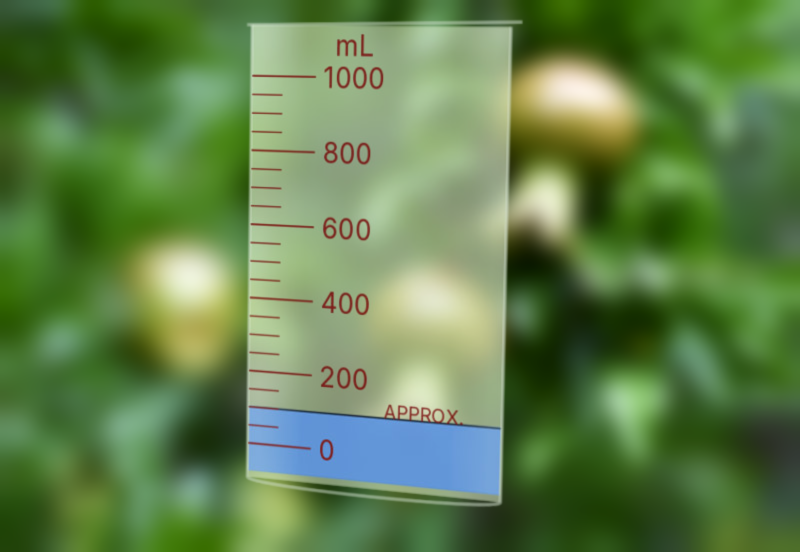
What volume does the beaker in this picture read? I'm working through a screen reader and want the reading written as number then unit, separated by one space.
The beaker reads 100 mL
